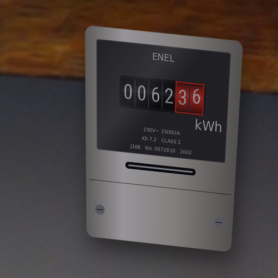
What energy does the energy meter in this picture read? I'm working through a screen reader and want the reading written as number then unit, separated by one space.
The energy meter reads 62.36 kWh
